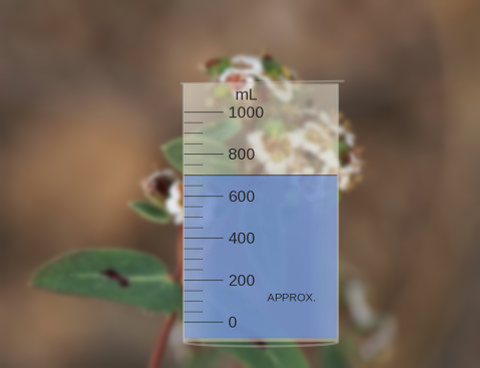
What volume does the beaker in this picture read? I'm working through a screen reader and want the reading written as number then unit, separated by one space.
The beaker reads 700 mL
